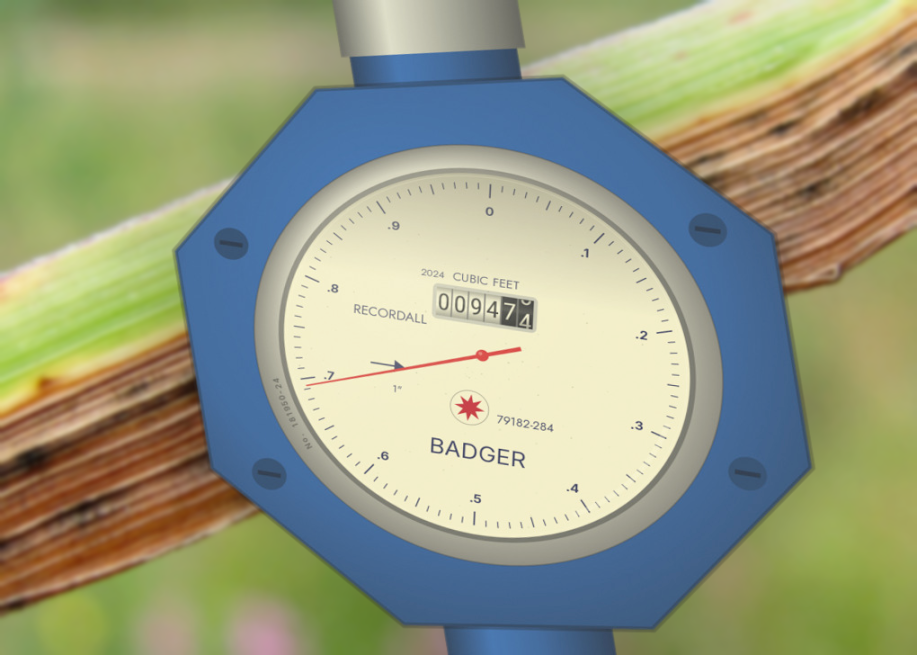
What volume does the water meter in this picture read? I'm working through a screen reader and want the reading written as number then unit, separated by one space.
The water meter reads 9473.69 ft³
